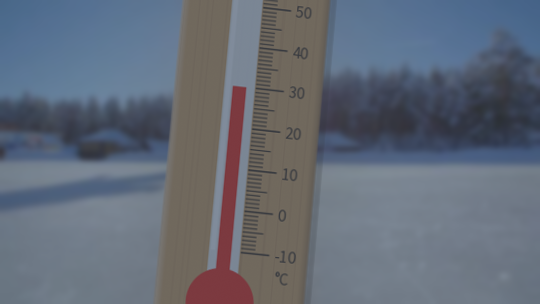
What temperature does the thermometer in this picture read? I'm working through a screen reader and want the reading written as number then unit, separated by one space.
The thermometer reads 30 °C
